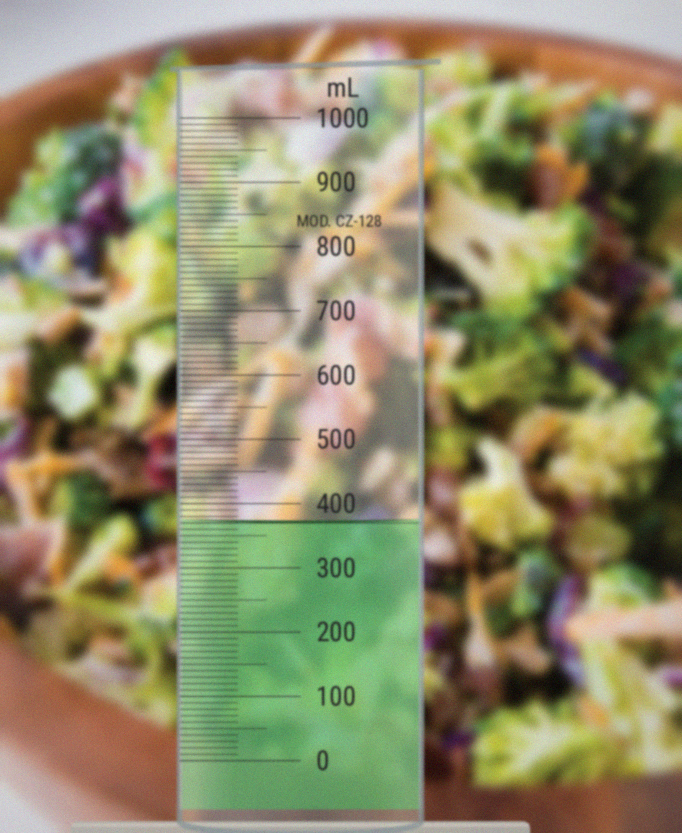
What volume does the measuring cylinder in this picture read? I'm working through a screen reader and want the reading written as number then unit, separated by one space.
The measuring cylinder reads 370 mL
